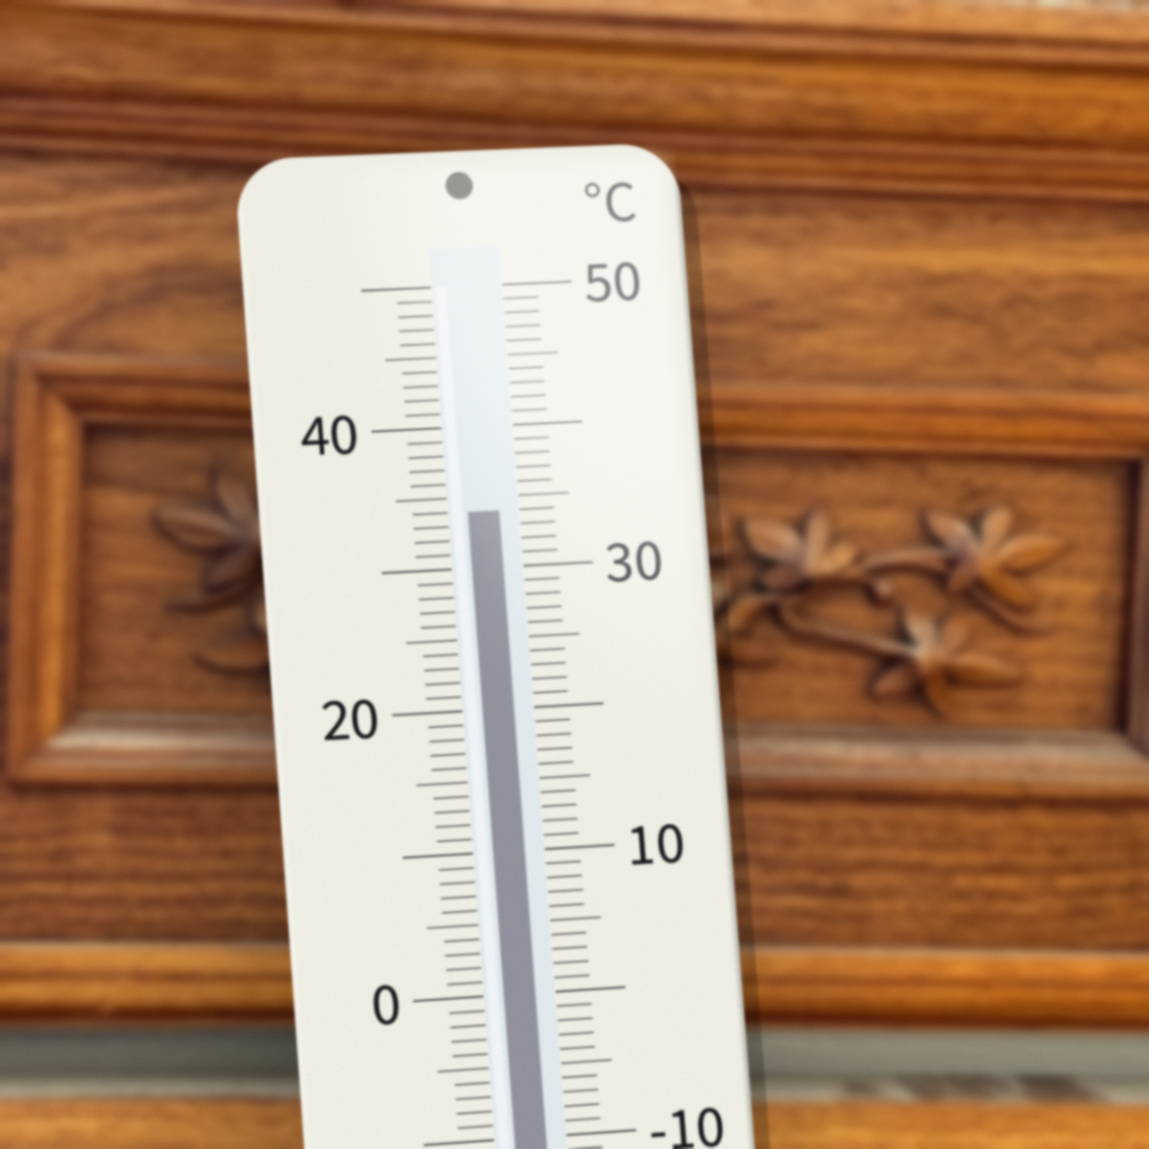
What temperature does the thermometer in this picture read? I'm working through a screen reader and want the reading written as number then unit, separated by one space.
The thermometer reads 34 °C
